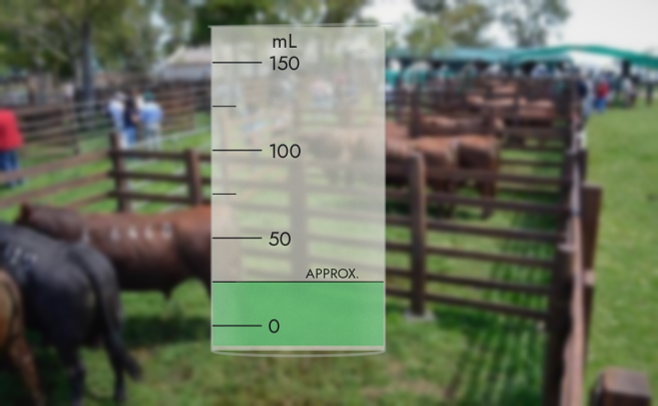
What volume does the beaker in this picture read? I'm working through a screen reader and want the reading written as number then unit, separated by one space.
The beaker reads 25 mL
